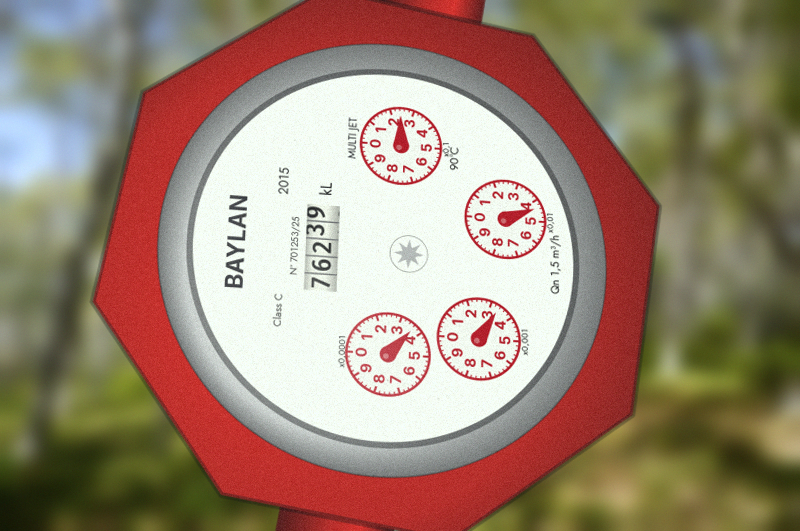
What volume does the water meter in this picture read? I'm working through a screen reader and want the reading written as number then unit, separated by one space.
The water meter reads 76239.2433 kL
